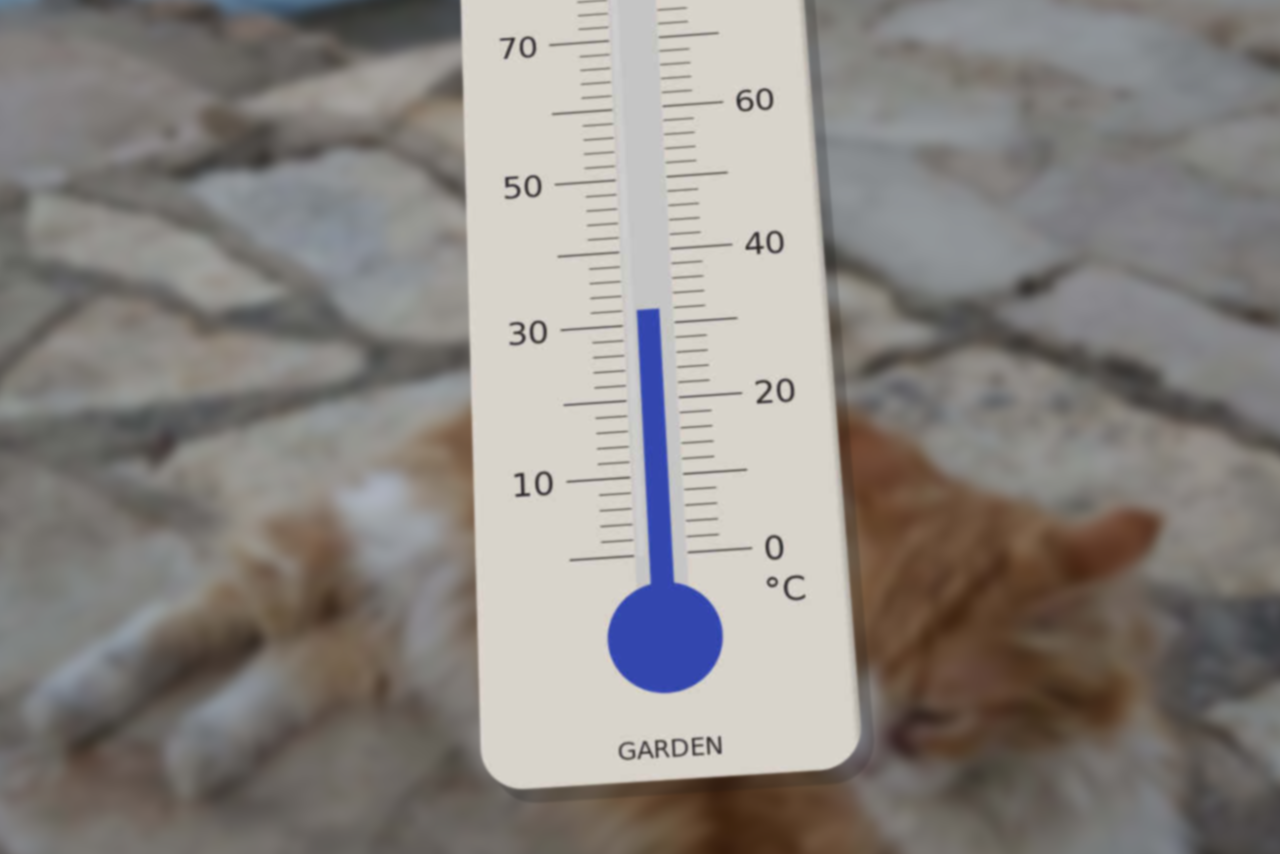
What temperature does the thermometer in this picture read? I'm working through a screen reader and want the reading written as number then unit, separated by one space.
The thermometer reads 32 °C
